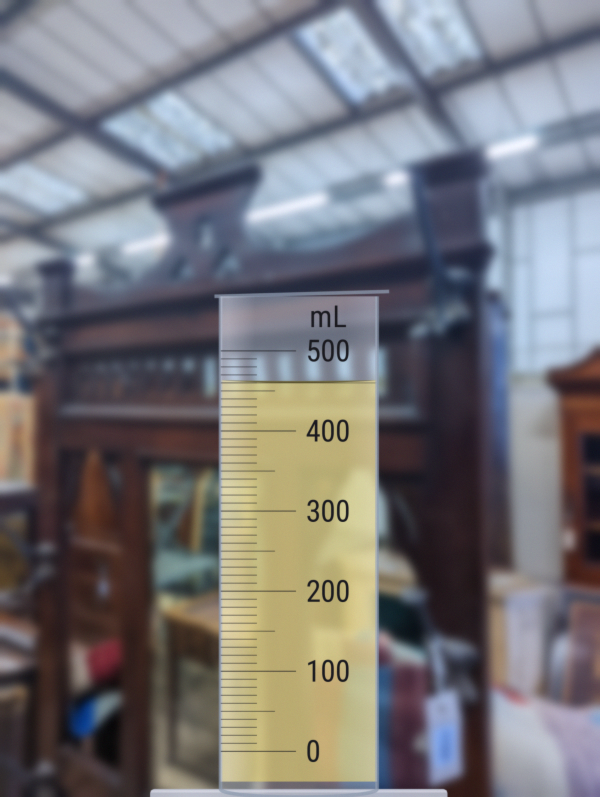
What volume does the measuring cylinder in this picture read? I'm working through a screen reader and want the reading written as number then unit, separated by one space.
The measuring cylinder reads 460 mL
